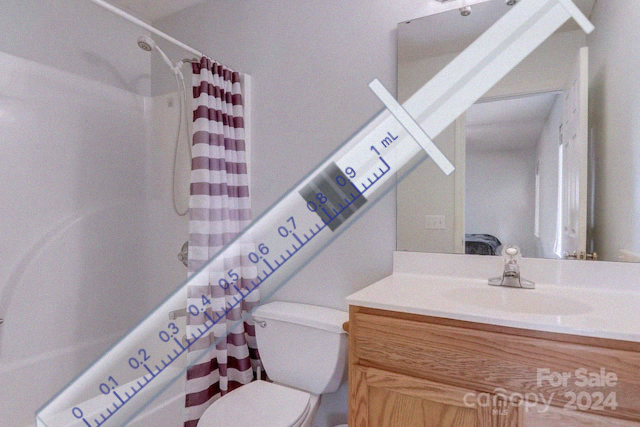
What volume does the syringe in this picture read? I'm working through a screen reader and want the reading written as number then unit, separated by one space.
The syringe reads 0.78 mL
